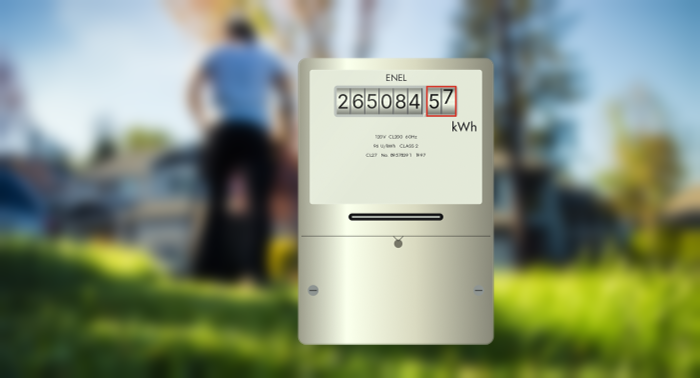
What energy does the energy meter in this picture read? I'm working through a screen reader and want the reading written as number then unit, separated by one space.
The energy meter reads 265084.57 kWh
